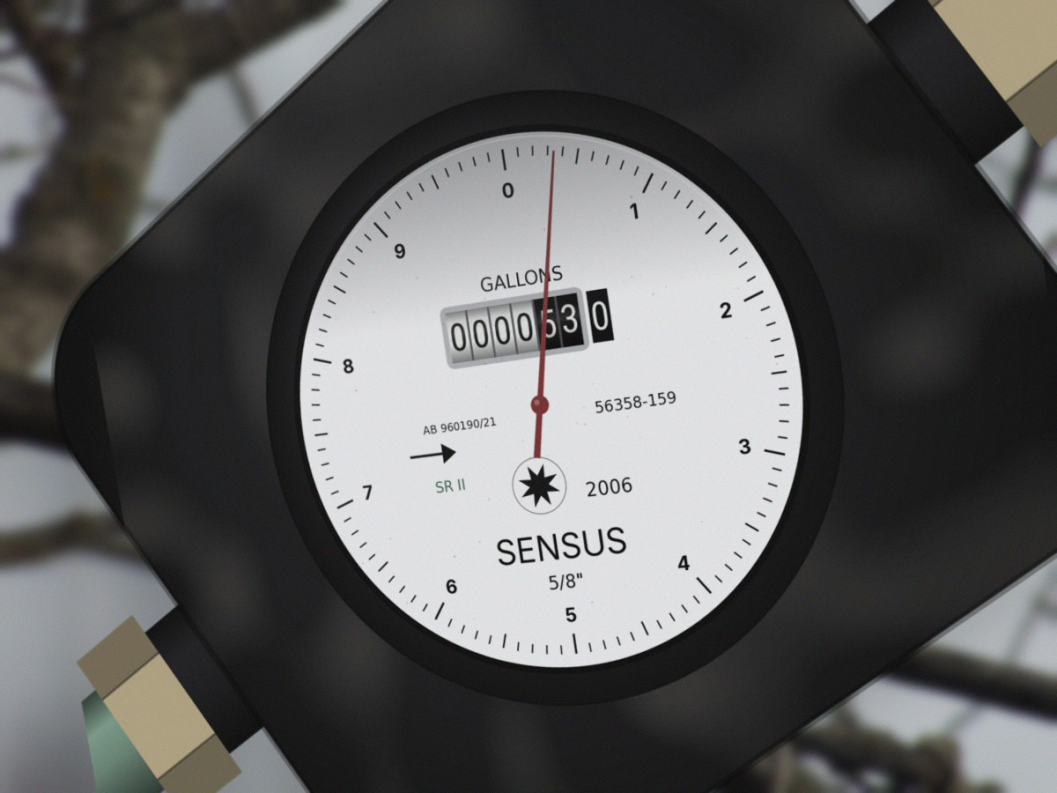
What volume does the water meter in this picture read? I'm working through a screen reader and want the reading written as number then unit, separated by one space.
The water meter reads 530.3 gal
